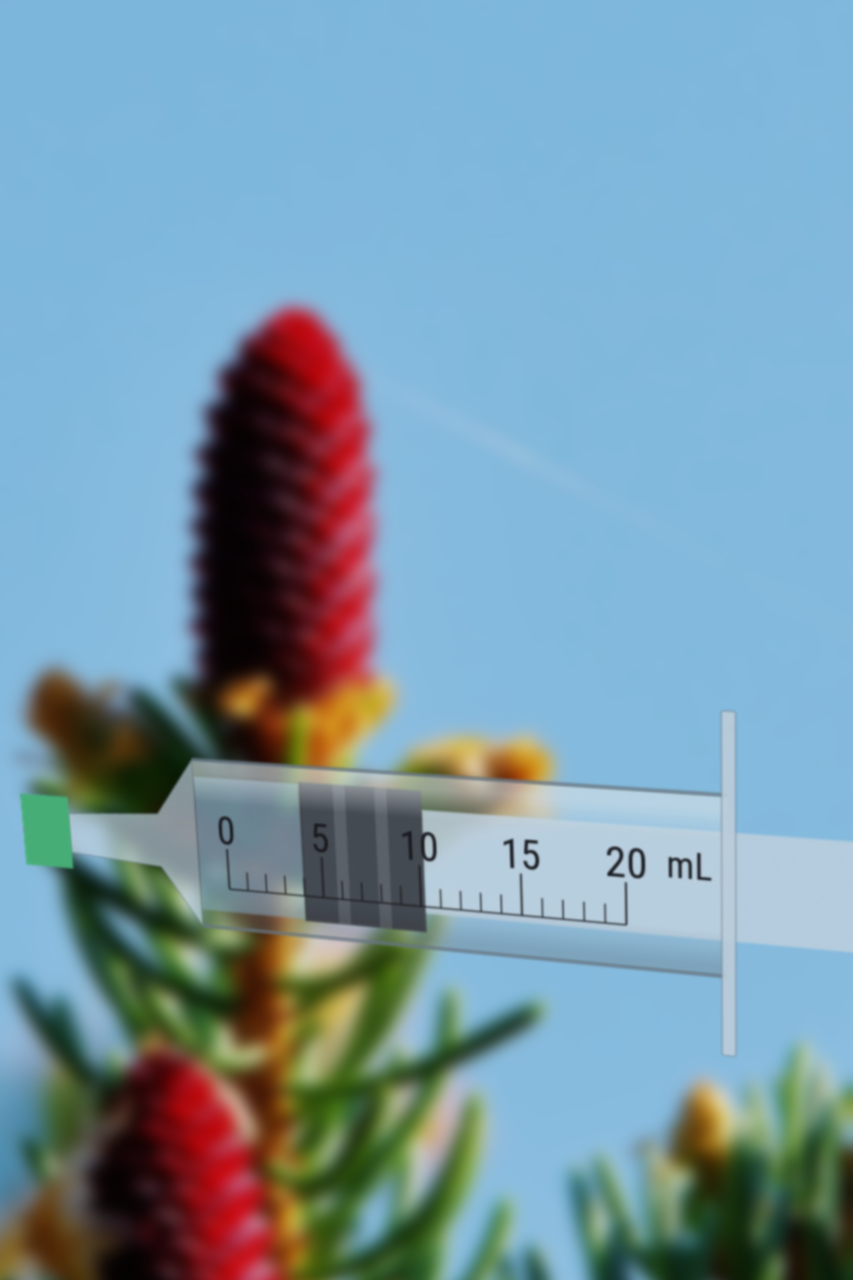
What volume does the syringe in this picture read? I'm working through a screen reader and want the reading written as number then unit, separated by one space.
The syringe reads 4 mL
